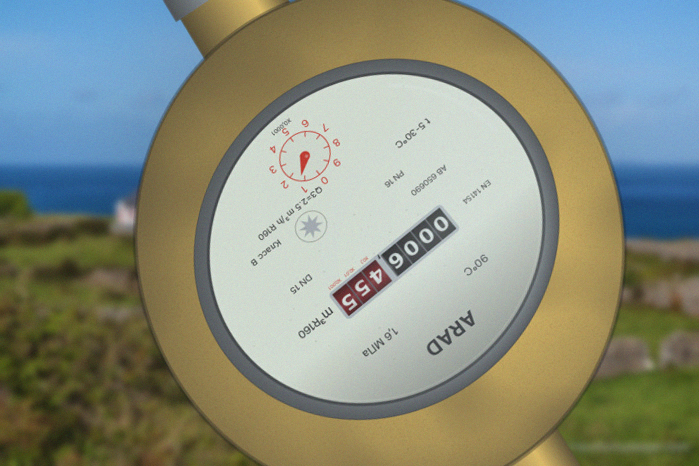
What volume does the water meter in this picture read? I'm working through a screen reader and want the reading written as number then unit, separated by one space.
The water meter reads 6.4551 m³
